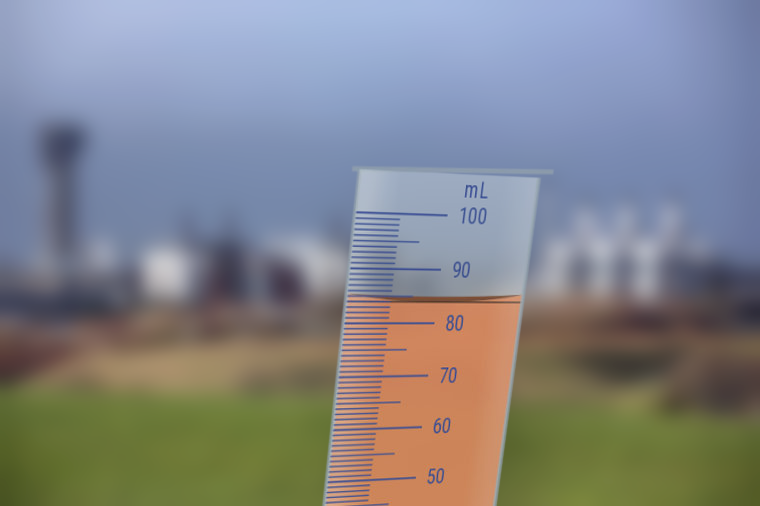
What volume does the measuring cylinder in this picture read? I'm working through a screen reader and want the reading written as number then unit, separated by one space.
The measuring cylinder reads 84 mL
